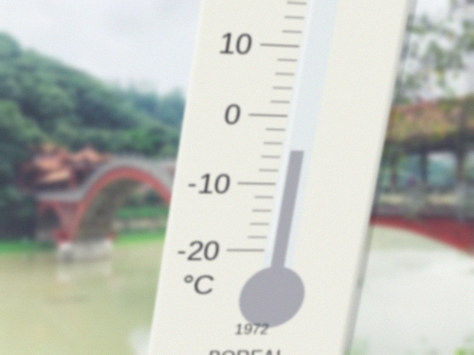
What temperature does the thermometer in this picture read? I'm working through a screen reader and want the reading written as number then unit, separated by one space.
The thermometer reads -5 °C
